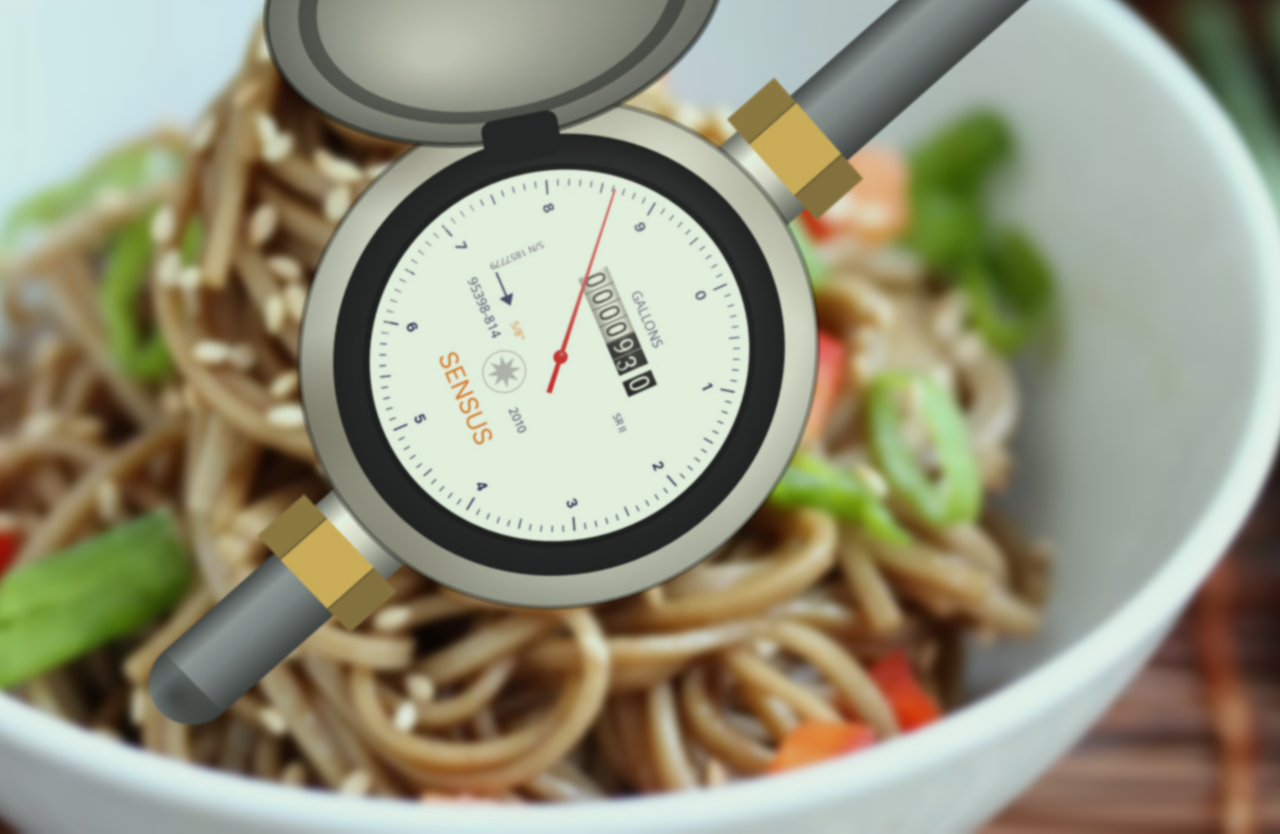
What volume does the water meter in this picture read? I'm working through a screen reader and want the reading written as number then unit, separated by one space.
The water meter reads 928.6 gal
